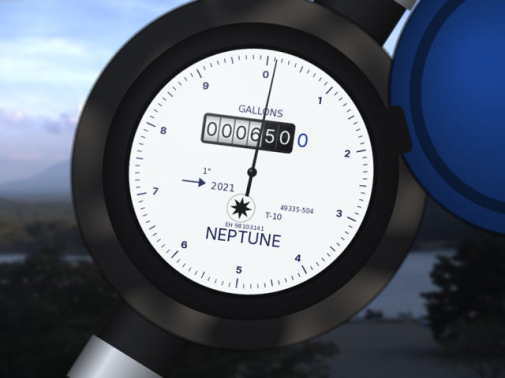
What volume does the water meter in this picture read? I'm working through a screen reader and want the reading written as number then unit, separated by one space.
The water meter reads 6500.1 gal
